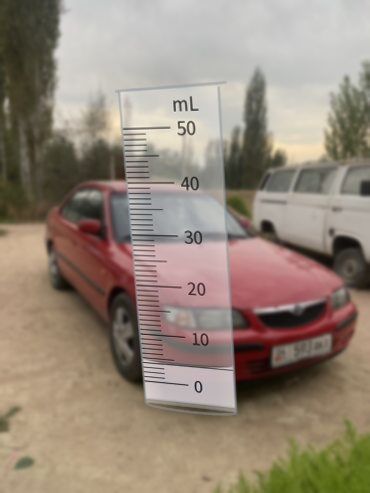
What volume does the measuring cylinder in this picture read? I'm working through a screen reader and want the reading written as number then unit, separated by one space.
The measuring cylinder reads 4 mL
